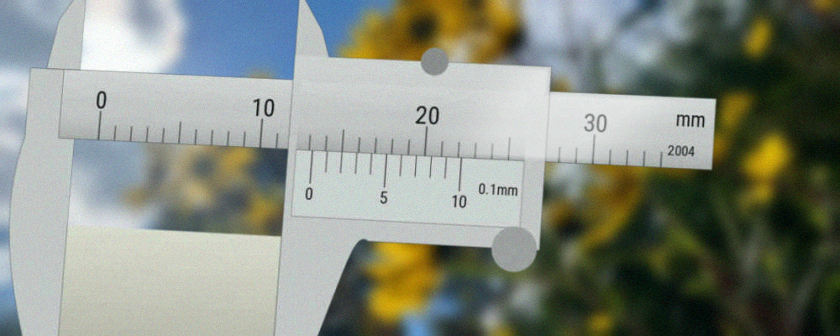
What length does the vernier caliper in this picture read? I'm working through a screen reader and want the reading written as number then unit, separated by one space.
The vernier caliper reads 13.2 mm
